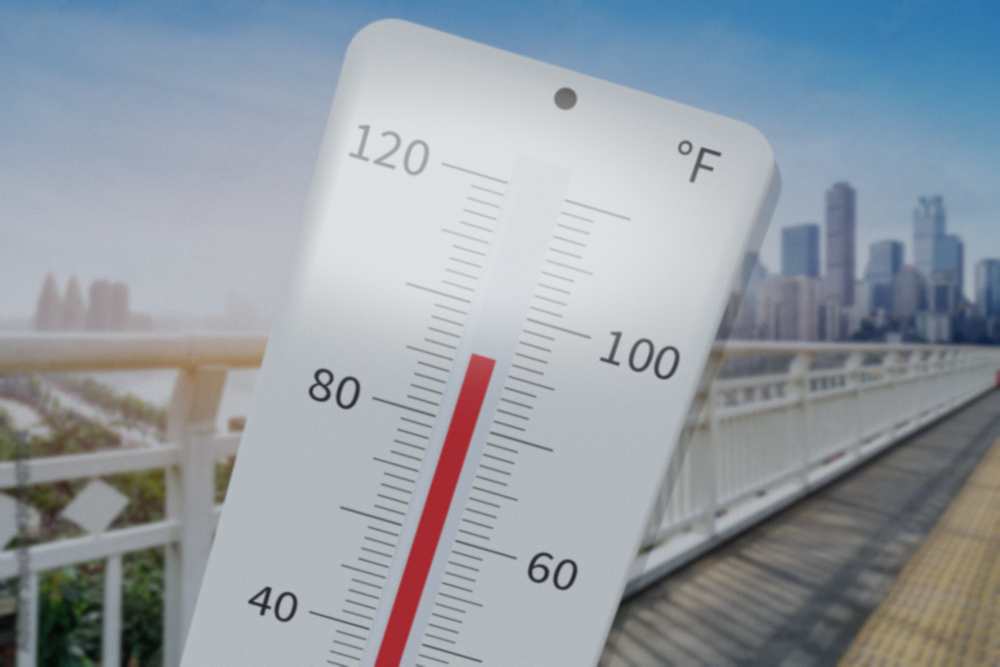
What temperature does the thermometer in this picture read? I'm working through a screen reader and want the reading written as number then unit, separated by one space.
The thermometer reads 92 °F
